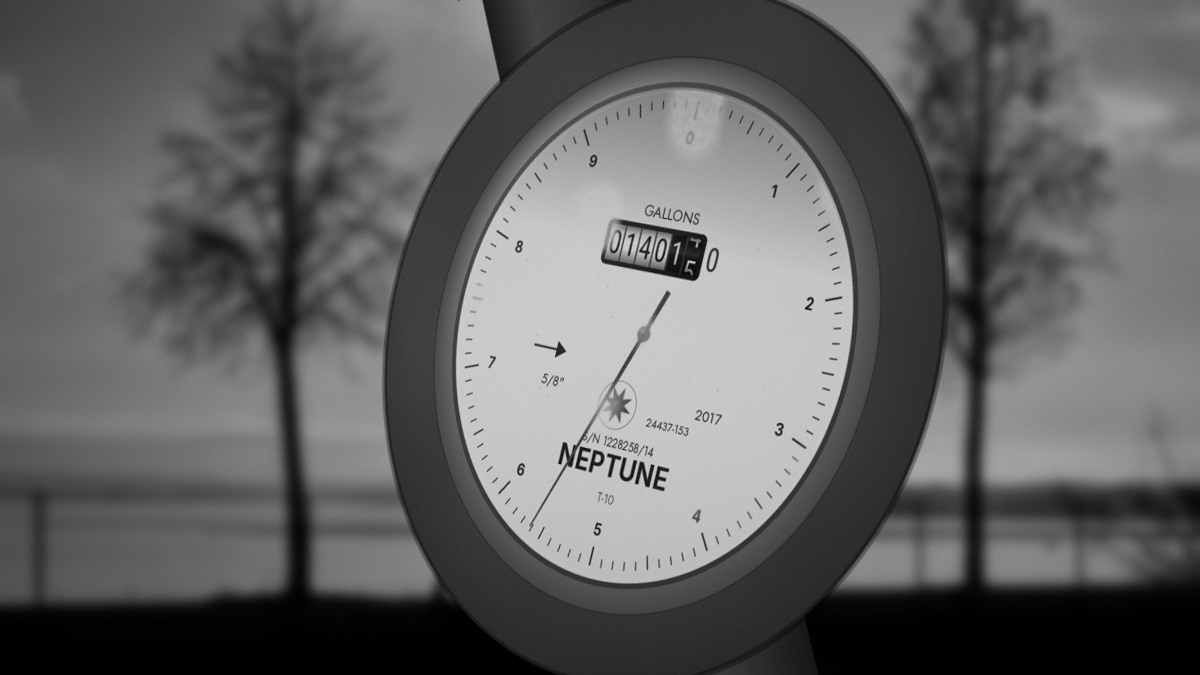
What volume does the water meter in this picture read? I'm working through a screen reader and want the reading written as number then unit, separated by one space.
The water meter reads 140145.6 gal
